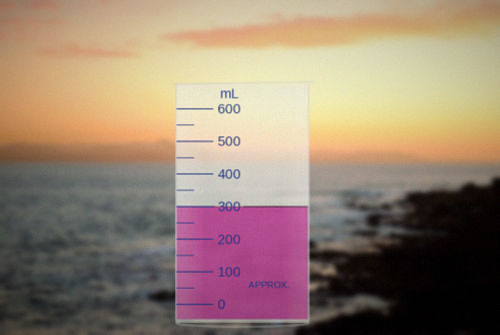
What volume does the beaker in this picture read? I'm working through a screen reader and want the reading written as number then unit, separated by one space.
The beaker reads 300 mL
